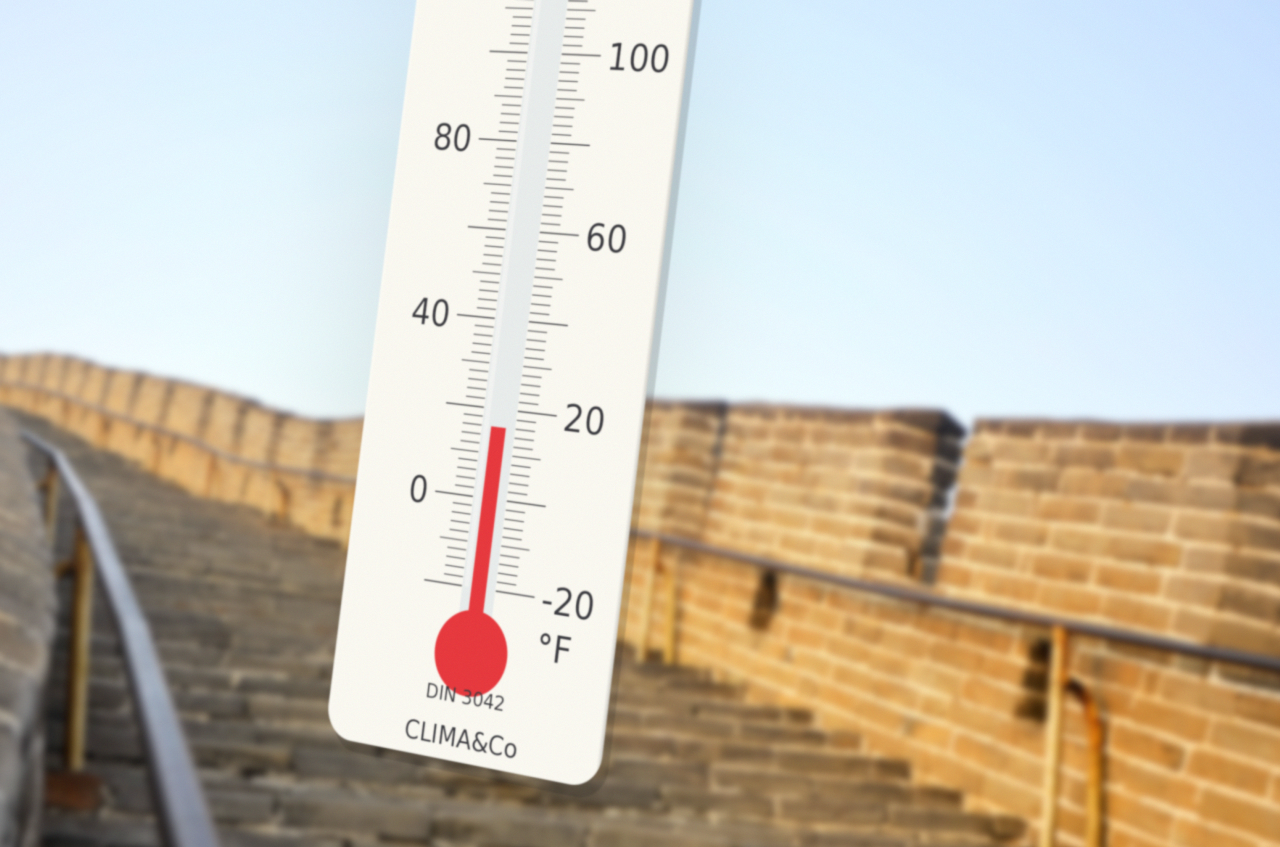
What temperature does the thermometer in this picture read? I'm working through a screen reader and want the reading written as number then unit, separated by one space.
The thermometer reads 16 °F
